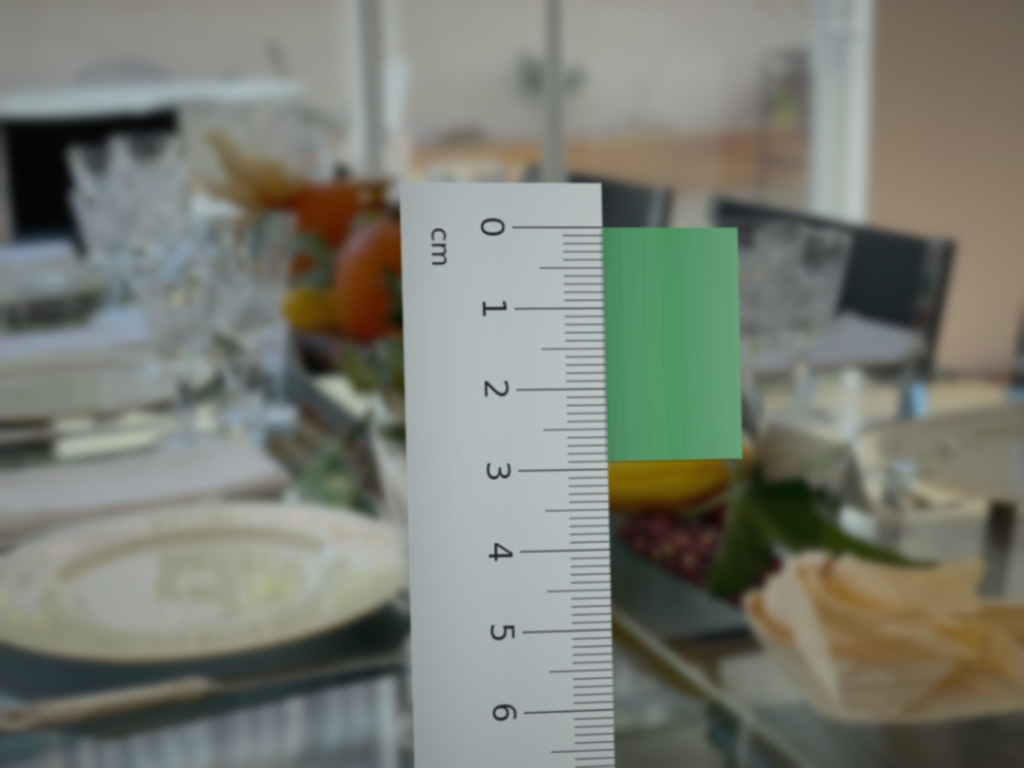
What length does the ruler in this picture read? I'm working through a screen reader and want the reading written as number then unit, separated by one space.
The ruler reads 2.9 cm
